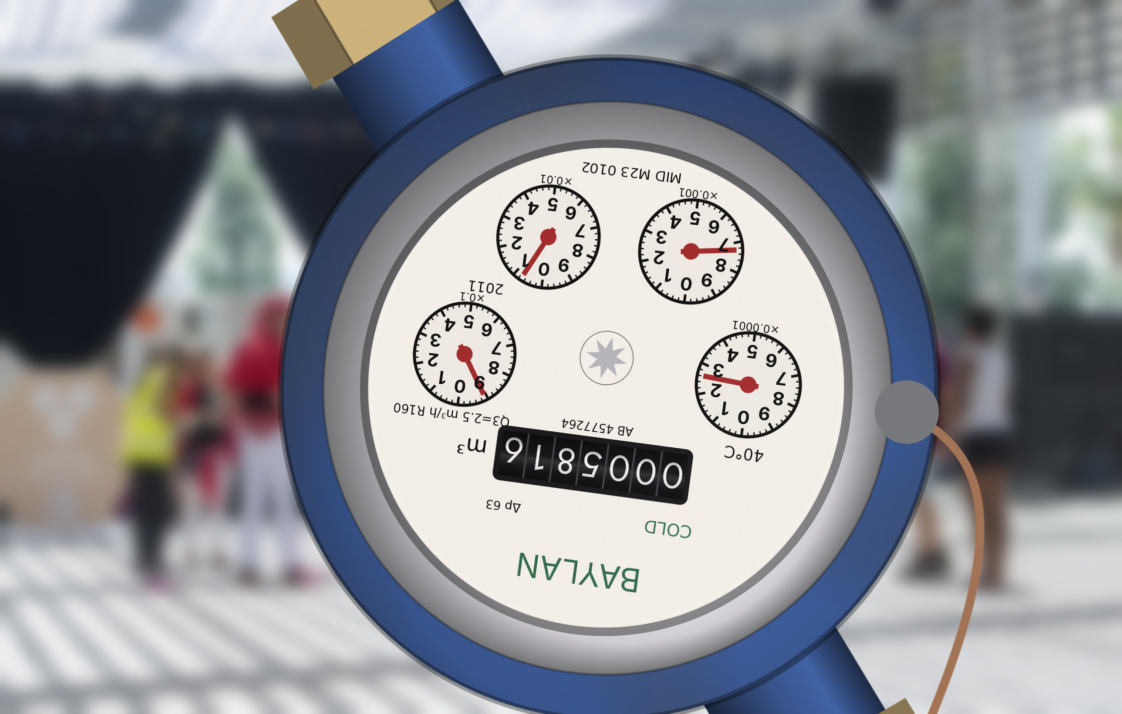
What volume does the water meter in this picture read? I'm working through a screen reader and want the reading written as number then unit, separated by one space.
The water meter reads 5815.9072 m³
